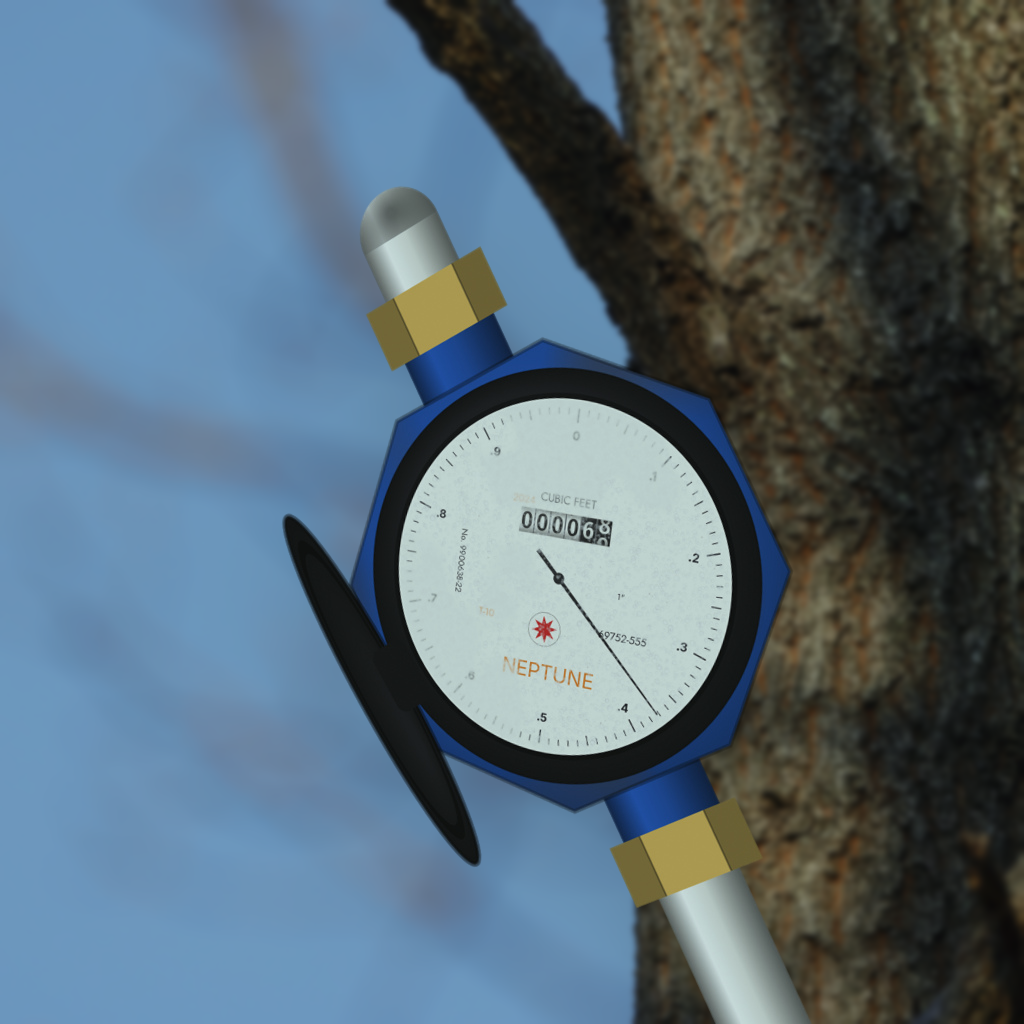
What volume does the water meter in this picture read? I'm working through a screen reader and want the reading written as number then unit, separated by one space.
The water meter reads 68.37 ft³
